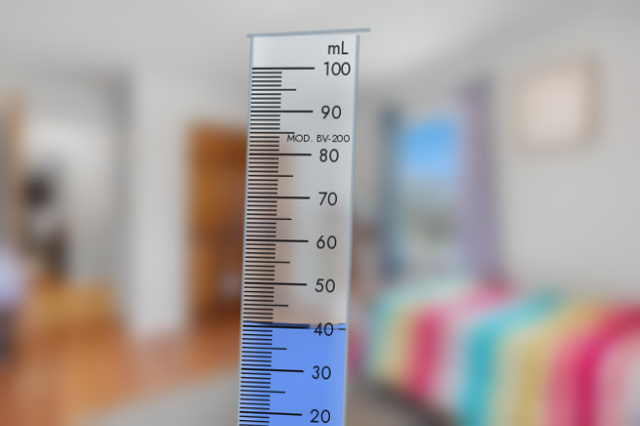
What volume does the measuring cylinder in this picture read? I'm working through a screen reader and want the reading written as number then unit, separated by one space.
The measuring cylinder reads 40 mL
